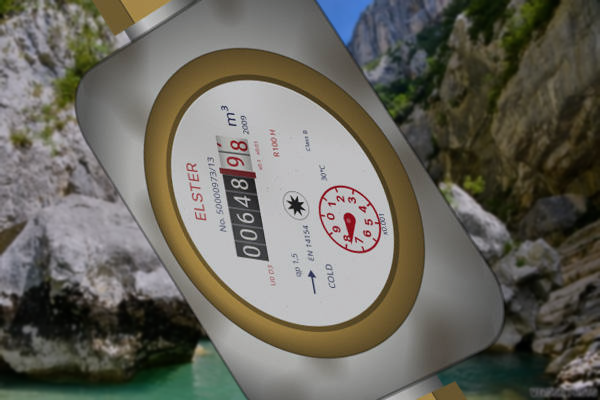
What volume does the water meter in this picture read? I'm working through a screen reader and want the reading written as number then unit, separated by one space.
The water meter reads 648.977 m³
